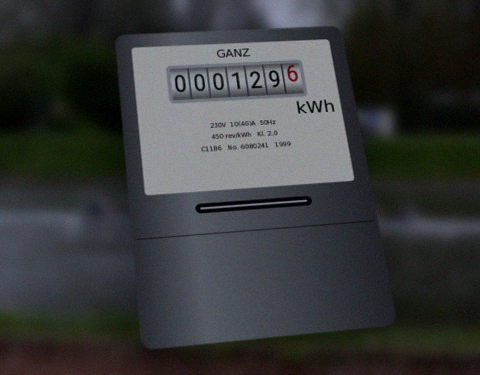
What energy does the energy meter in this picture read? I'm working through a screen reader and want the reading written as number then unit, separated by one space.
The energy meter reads 129.6 kWh
